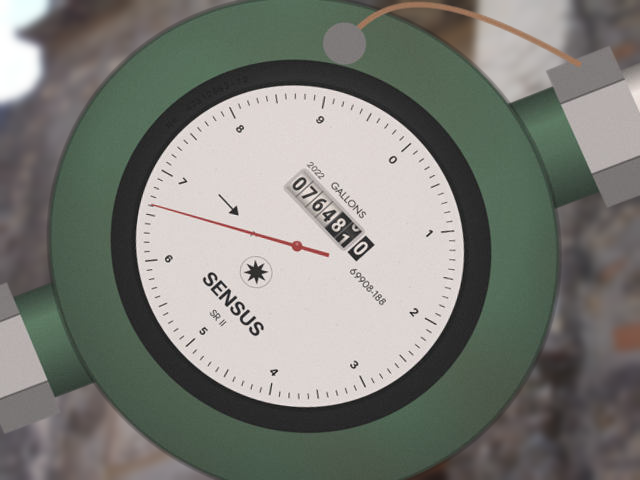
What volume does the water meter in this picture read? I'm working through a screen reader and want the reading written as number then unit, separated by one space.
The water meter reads 764806.6 gal
